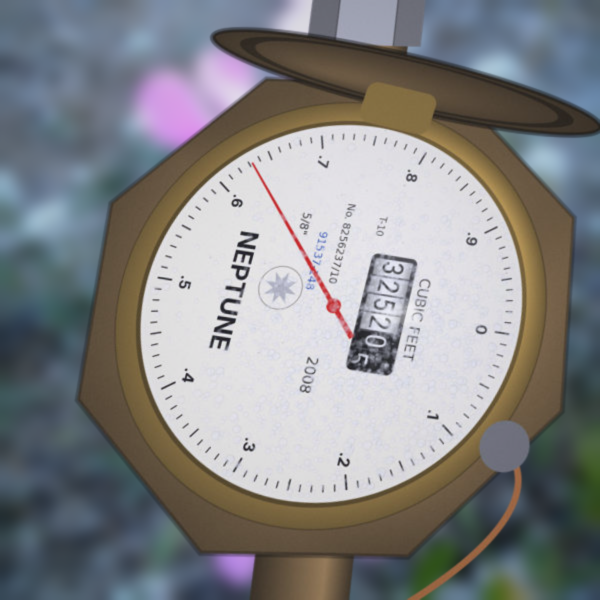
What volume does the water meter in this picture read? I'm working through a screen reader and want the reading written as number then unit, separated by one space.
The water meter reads 325204.63 ft³
